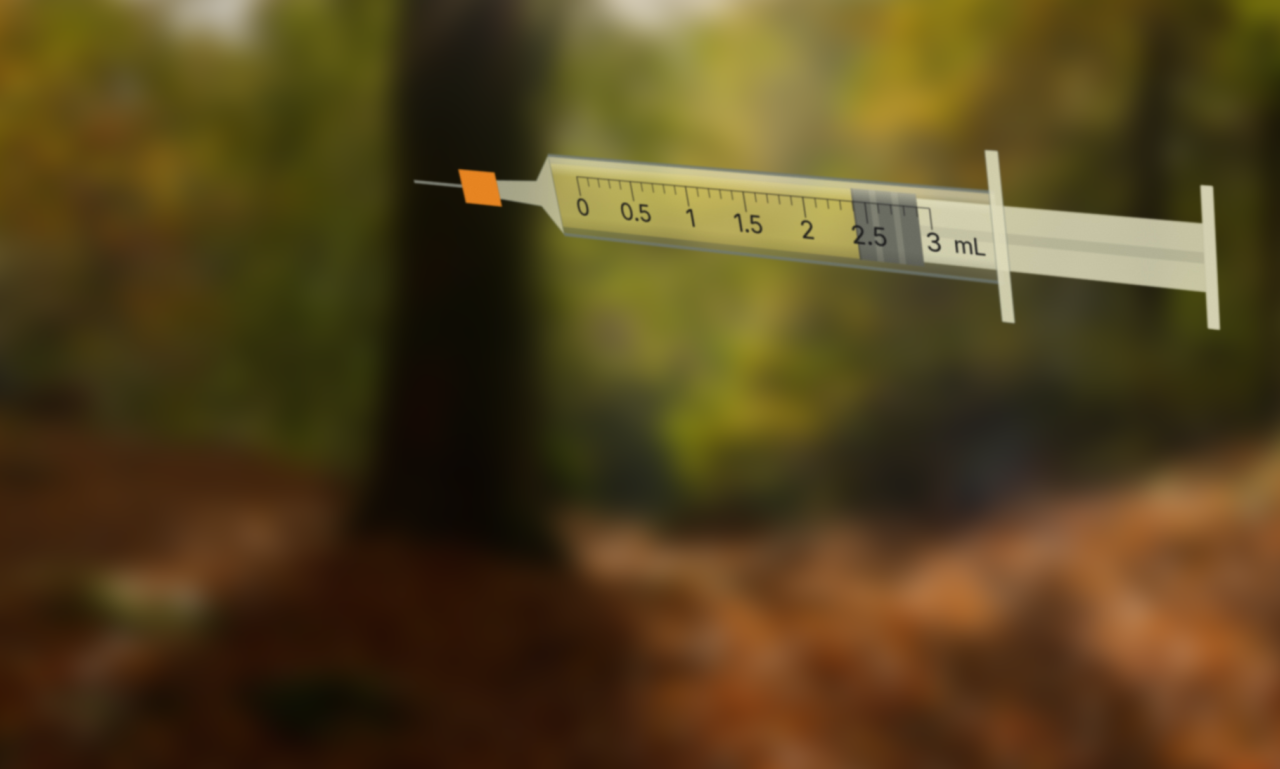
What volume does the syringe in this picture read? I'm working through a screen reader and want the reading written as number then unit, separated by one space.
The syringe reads 2.4 mL
